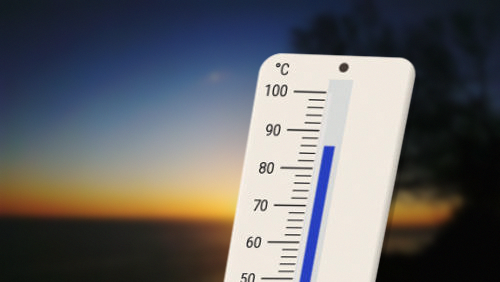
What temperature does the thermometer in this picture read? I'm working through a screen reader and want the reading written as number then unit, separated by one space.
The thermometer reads 86 °C
